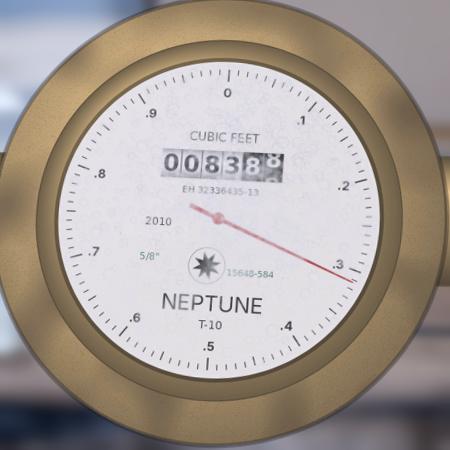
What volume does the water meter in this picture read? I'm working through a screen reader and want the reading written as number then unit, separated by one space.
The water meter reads 8388.31 ft³
